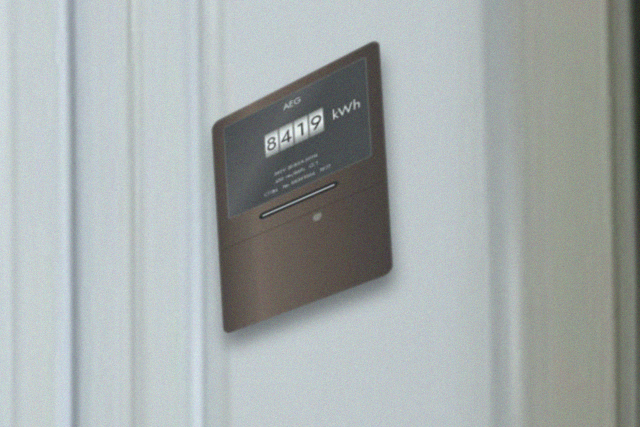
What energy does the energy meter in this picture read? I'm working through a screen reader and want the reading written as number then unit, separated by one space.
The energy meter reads 8419 kWh
